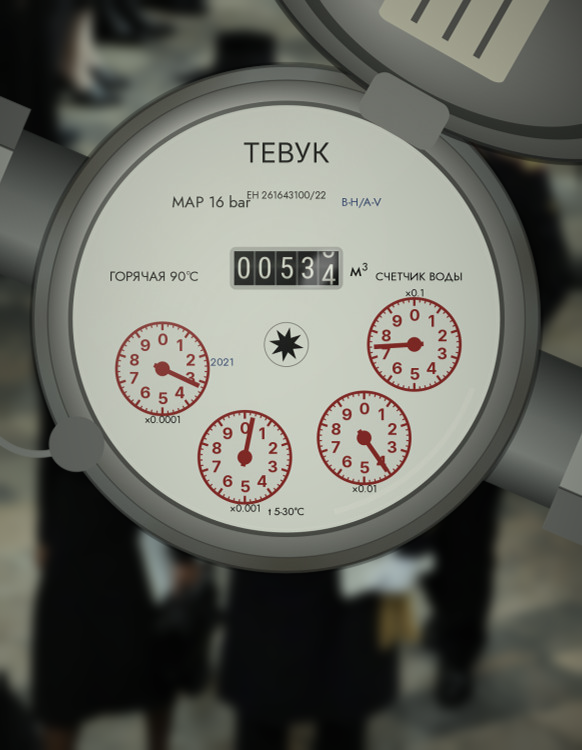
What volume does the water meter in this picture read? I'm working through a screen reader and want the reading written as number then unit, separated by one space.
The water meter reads 533.7403 m³
